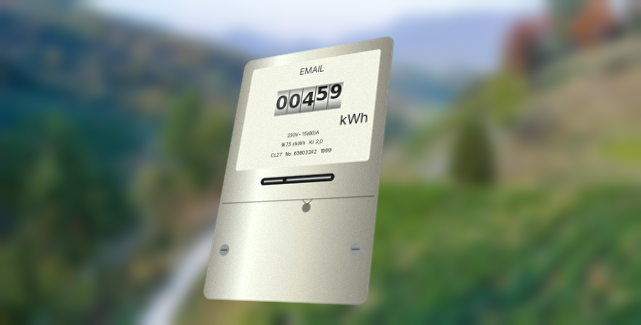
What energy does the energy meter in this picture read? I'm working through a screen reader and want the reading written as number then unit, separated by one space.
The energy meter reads 459 kWh
